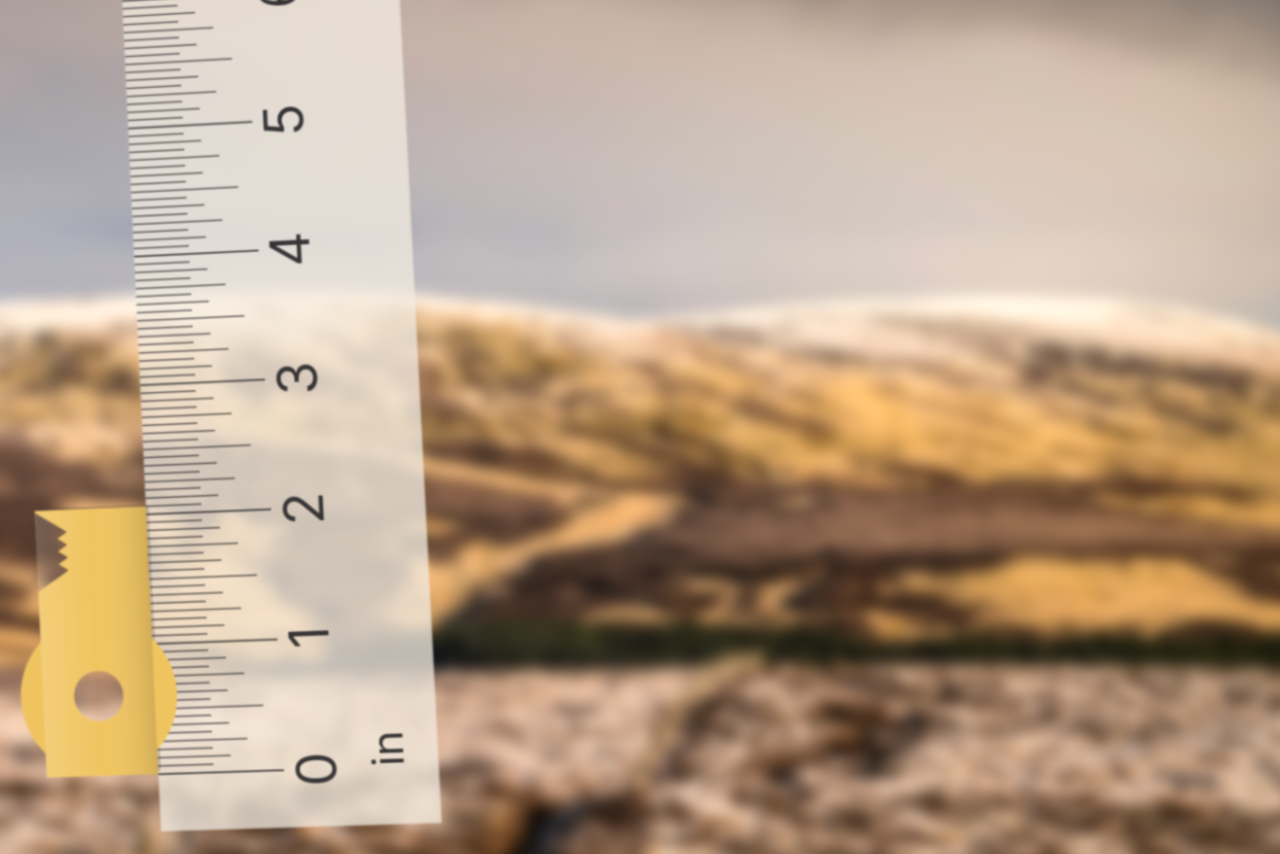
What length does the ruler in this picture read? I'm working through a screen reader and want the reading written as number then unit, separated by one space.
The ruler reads 2.0625 in
